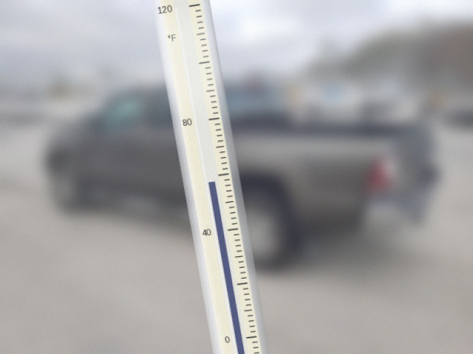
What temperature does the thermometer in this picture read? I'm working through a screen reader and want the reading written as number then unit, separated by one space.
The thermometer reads 58 °F
